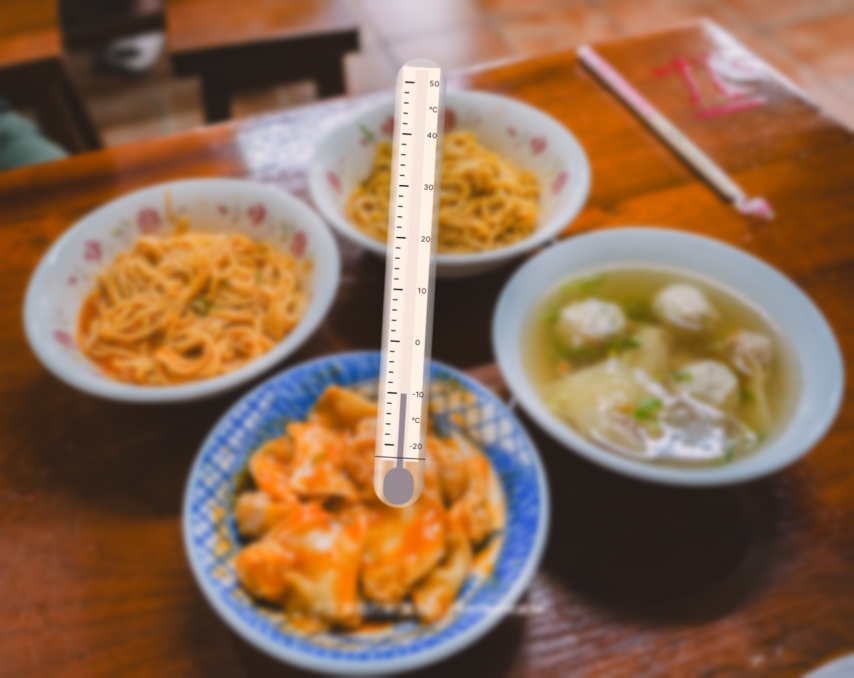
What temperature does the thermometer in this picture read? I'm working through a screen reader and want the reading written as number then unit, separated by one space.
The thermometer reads -10 °C
